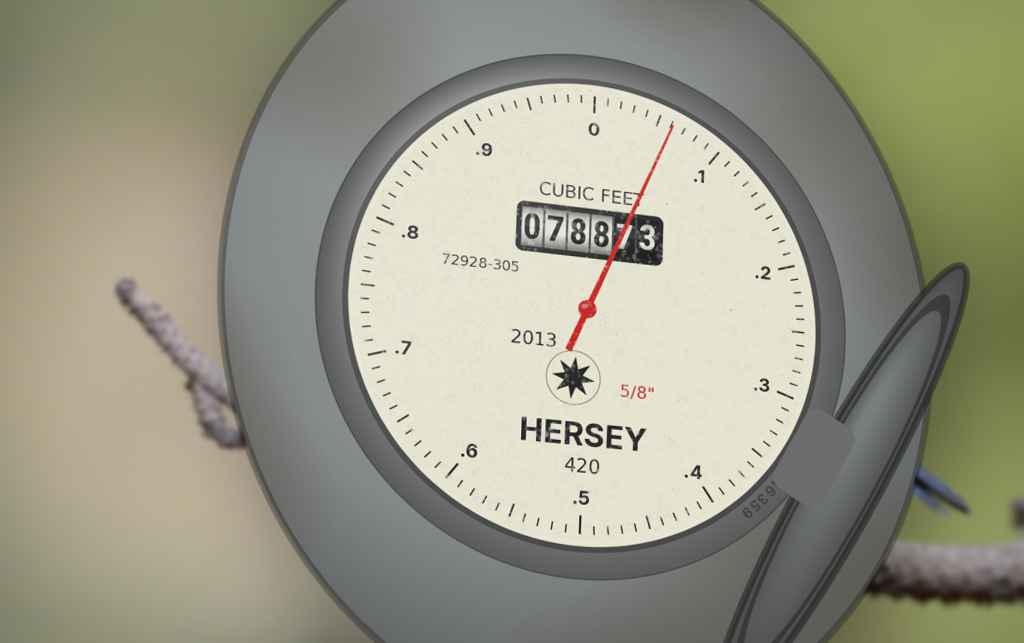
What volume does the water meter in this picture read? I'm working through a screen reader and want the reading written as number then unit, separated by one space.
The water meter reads 78873.06 ft³
